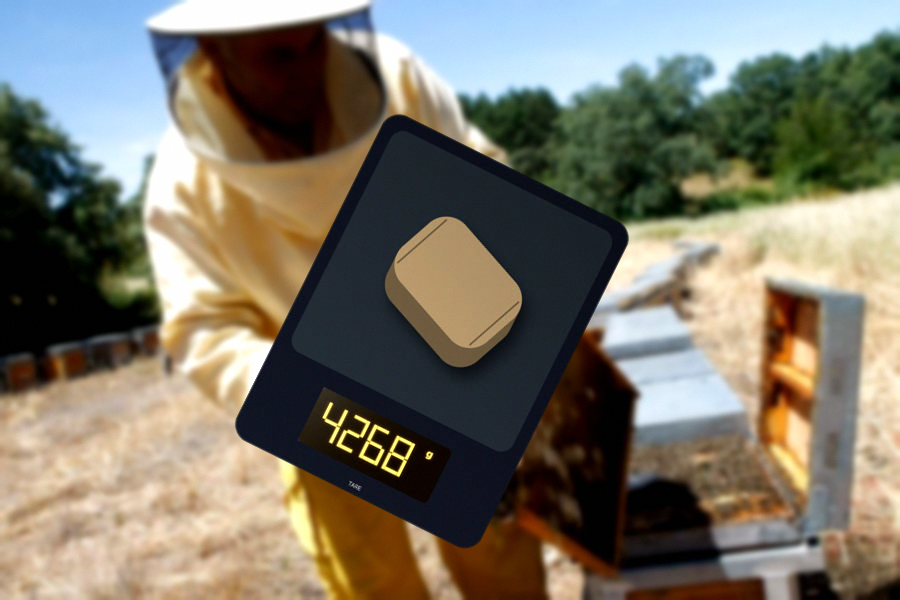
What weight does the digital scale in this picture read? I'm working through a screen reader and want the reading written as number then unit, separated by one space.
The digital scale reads 4268 g
